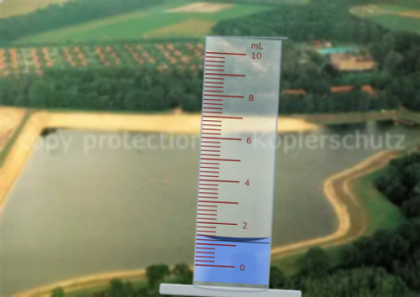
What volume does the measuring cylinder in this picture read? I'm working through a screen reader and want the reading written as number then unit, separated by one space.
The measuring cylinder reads 1.2 mL
